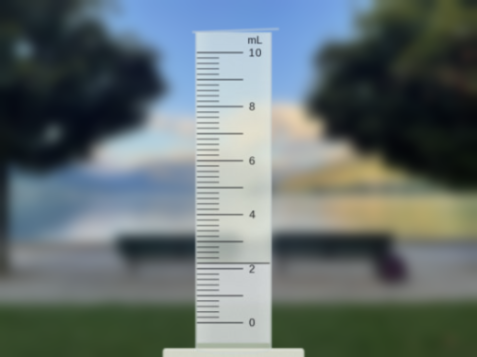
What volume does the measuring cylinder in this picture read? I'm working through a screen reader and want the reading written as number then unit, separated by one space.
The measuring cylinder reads 2.2 mL
